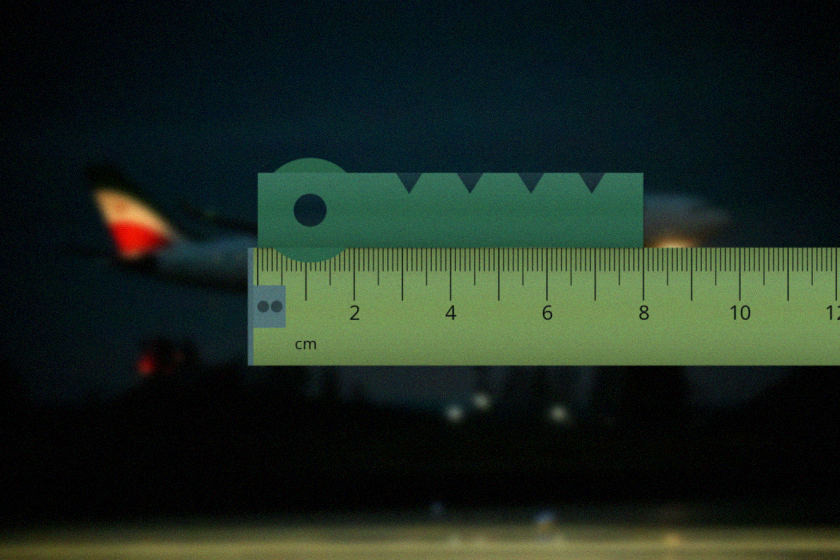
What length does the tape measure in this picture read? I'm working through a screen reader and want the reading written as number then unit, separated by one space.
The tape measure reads 8 cm
